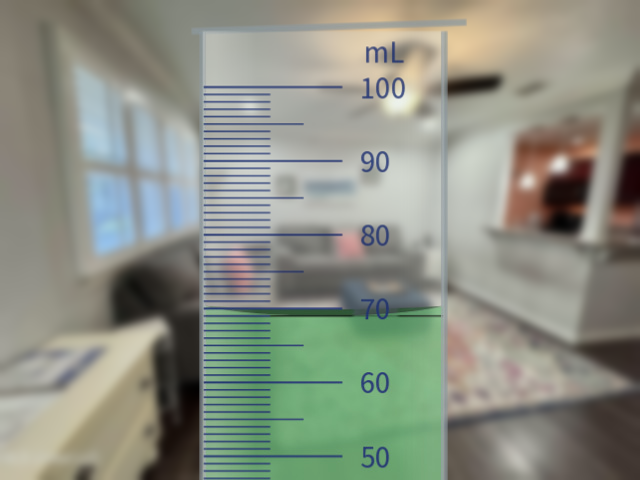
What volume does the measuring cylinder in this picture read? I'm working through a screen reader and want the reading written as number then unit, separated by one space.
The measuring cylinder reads 69 mL
